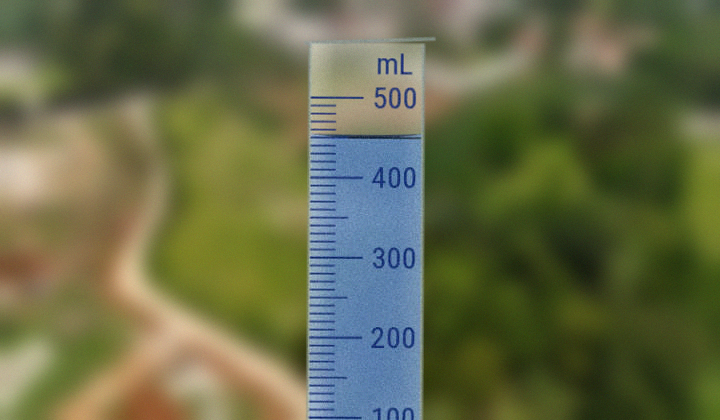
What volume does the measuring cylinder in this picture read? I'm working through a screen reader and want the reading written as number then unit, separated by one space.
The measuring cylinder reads 450 mL
